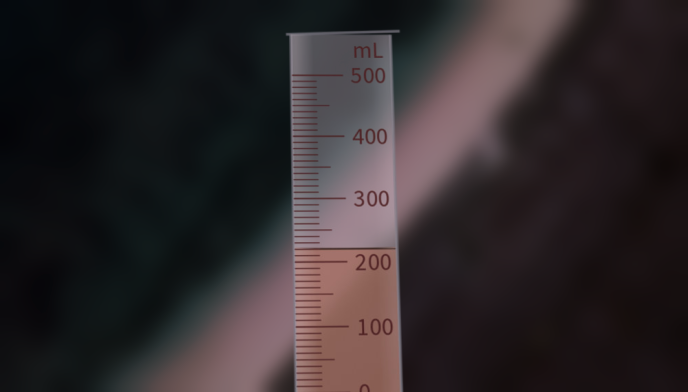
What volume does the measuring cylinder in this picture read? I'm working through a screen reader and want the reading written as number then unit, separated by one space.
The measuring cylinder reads 220 mL
